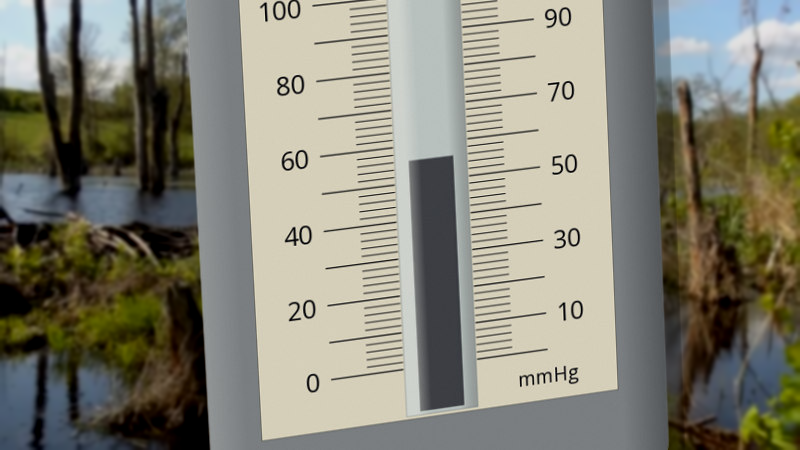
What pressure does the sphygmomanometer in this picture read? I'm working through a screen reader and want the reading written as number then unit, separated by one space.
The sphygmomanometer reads 56 mmHg
